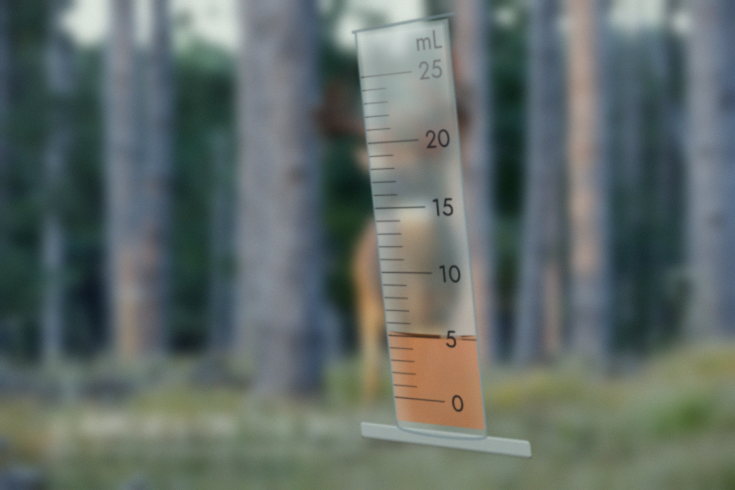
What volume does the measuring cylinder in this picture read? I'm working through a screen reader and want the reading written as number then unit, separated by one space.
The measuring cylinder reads 5 mL
